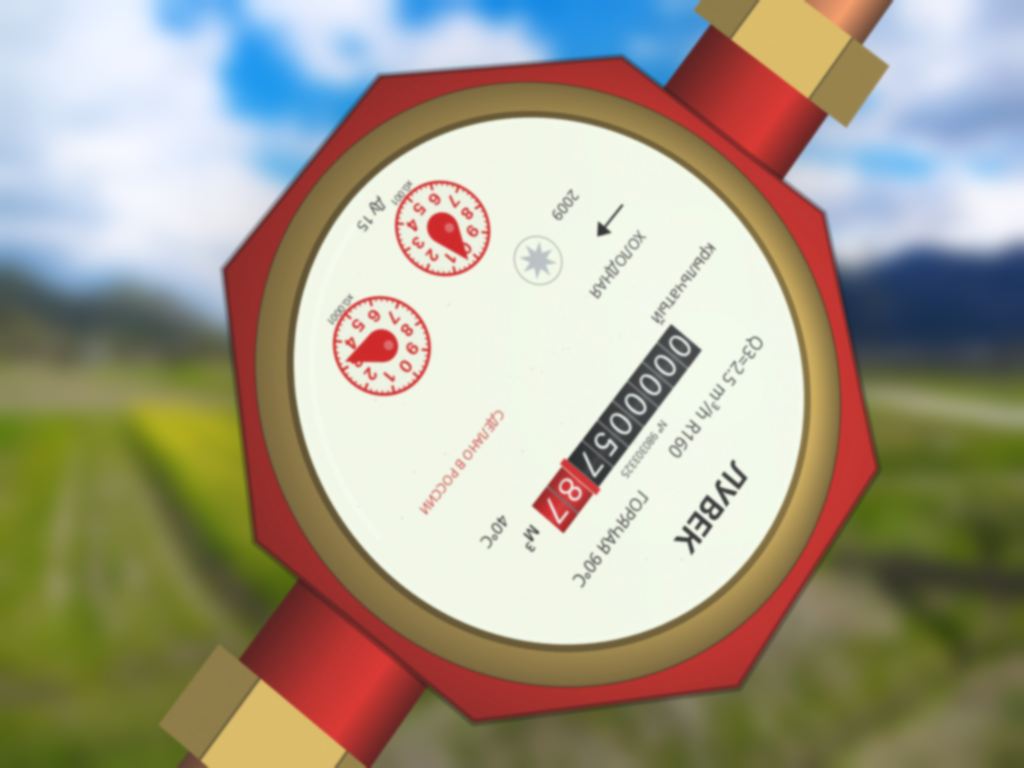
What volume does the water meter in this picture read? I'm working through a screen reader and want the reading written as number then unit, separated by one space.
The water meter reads 57.8703 m³
